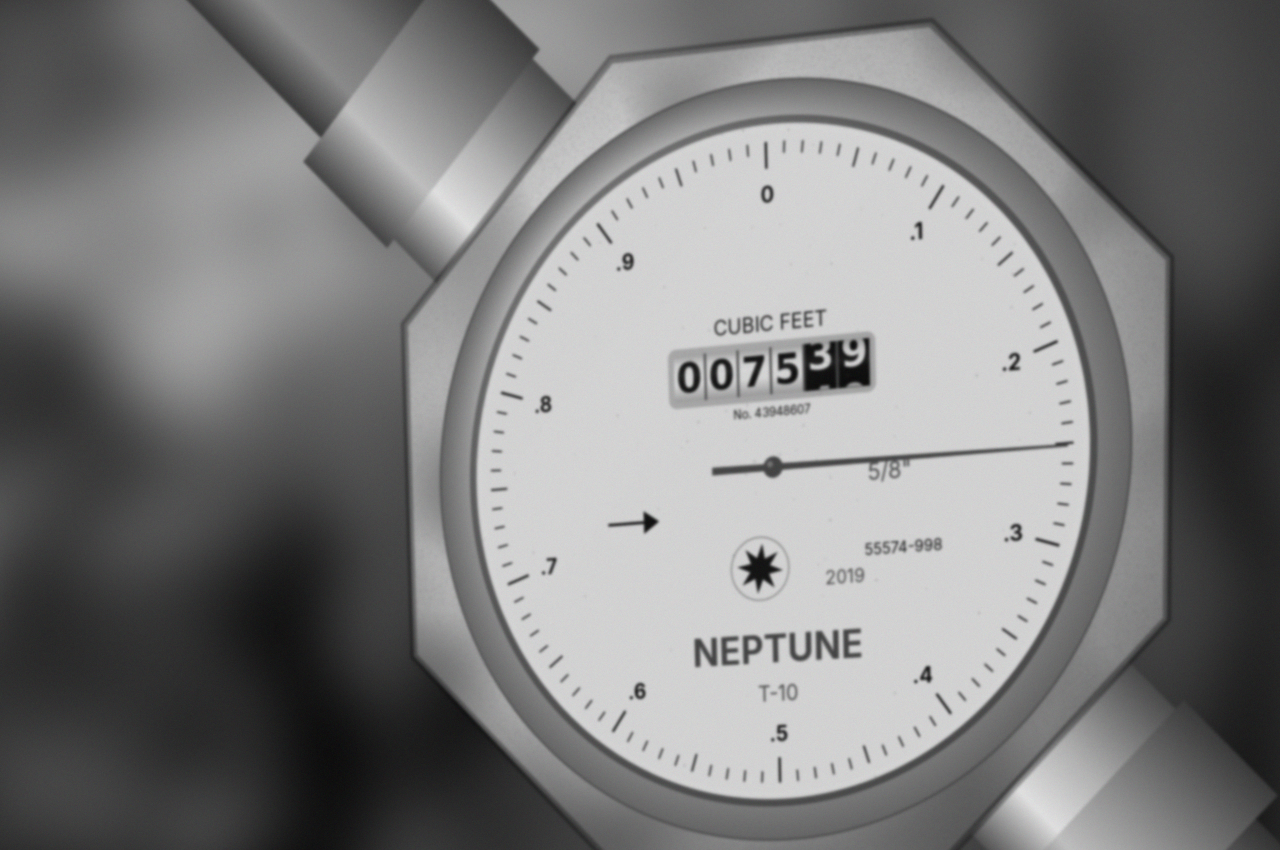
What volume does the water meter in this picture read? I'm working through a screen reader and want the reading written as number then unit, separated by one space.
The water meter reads 7539.25 ft³
